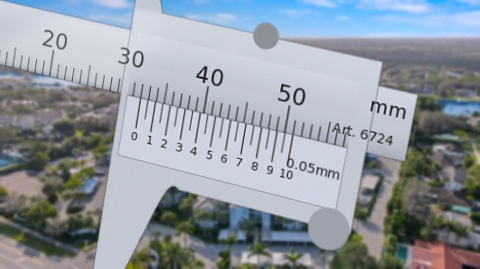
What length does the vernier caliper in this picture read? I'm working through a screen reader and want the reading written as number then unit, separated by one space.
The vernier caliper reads 32.0 mm
